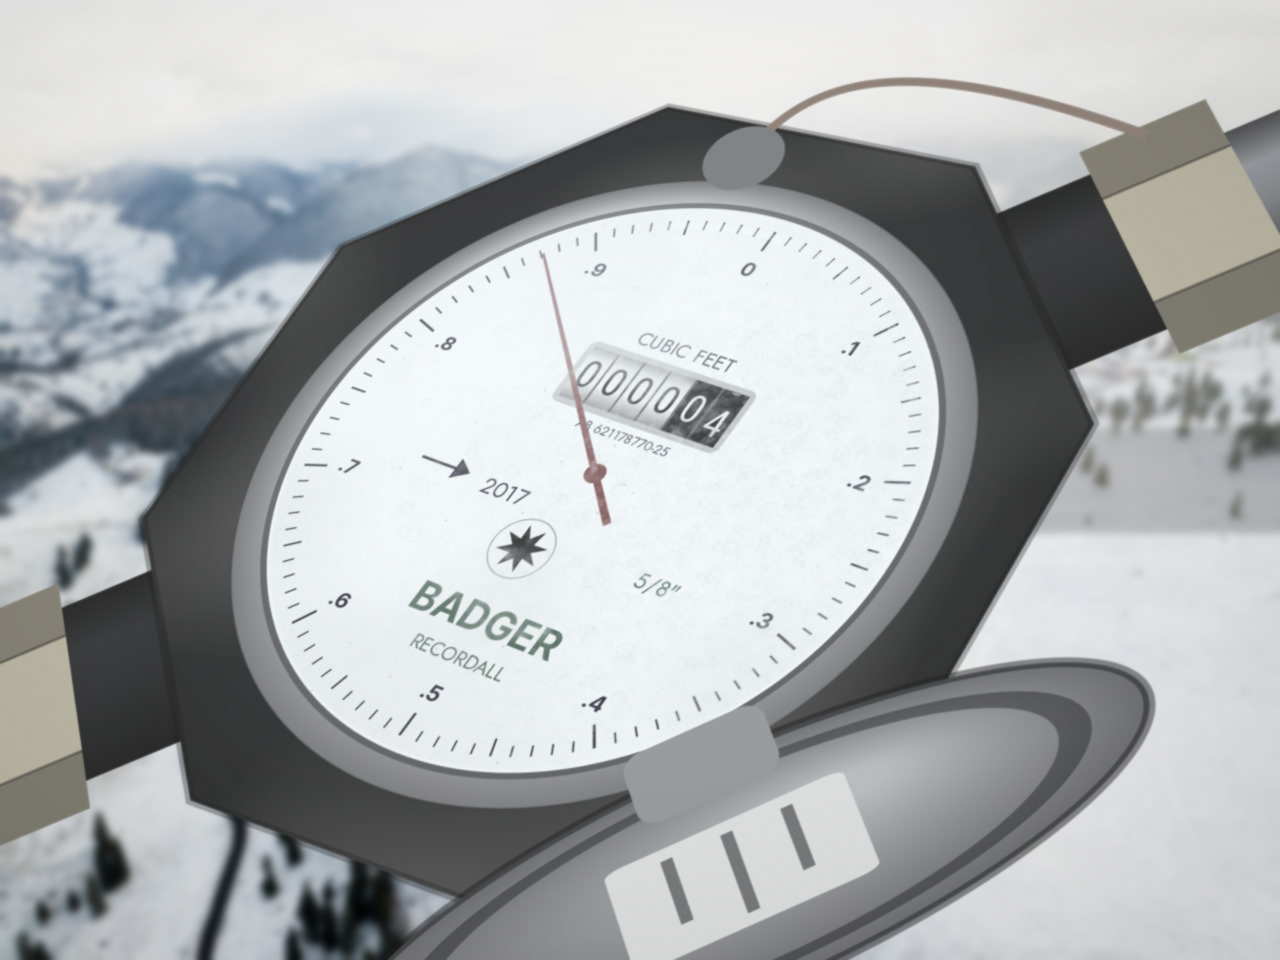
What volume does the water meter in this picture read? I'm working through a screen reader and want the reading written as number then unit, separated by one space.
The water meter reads 3.87 ft³
